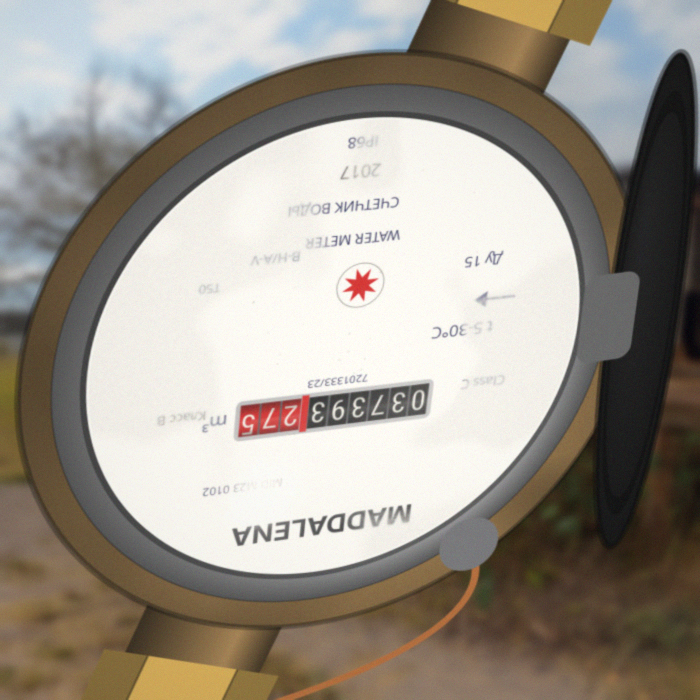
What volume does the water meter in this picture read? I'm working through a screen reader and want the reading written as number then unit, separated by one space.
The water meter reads 37393.275 m³
